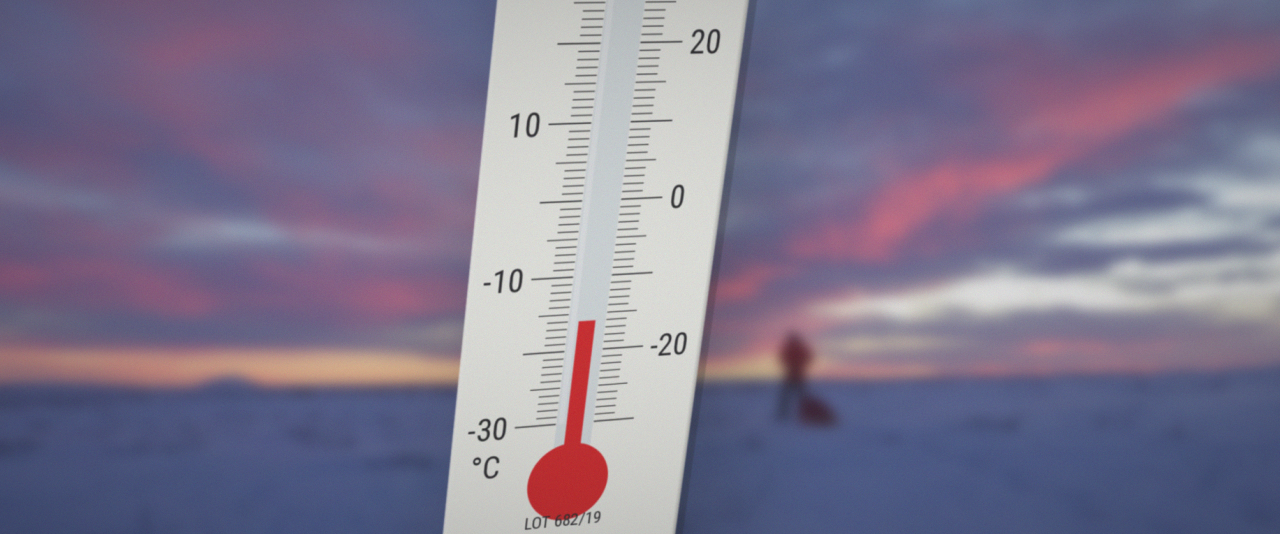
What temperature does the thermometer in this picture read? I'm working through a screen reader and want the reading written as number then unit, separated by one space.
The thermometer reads -16 °C
